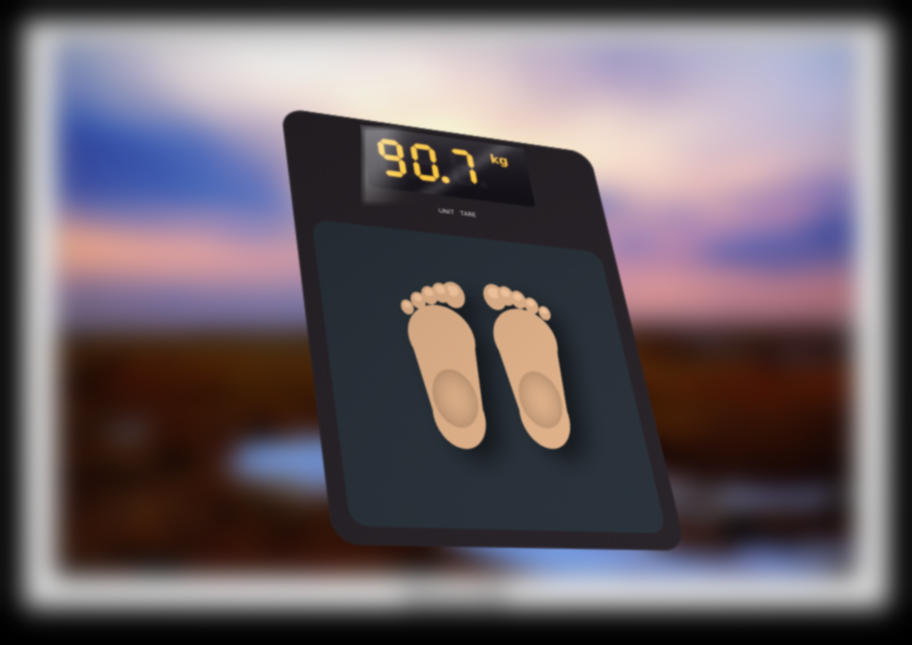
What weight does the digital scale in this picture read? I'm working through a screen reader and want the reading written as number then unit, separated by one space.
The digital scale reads 90.7 kg
